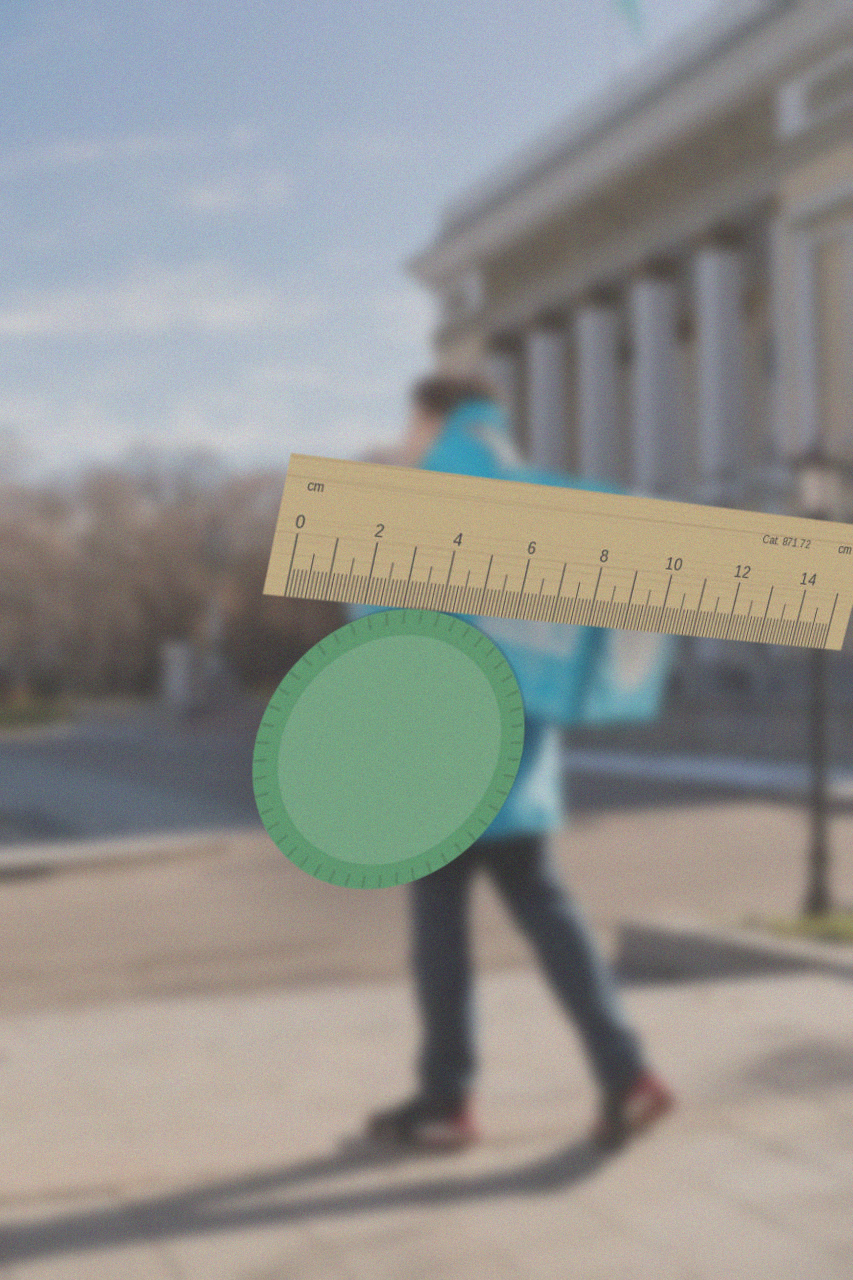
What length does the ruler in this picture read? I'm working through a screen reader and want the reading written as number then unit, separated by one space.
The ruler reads 7 cm
